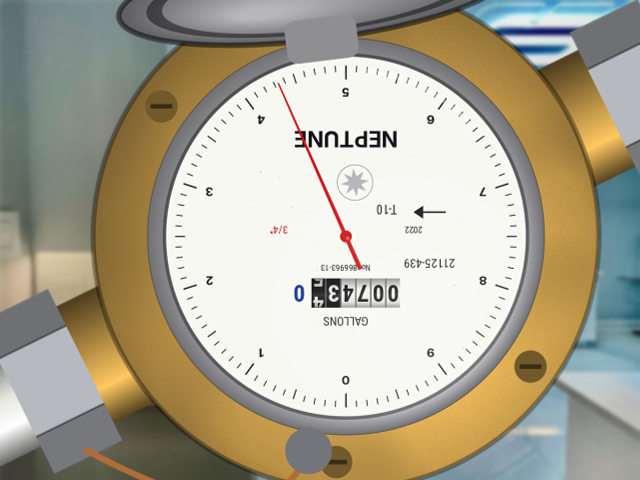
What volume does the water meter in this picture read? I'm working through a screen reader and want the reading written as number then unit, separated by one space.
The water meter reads 74344.3 gal
